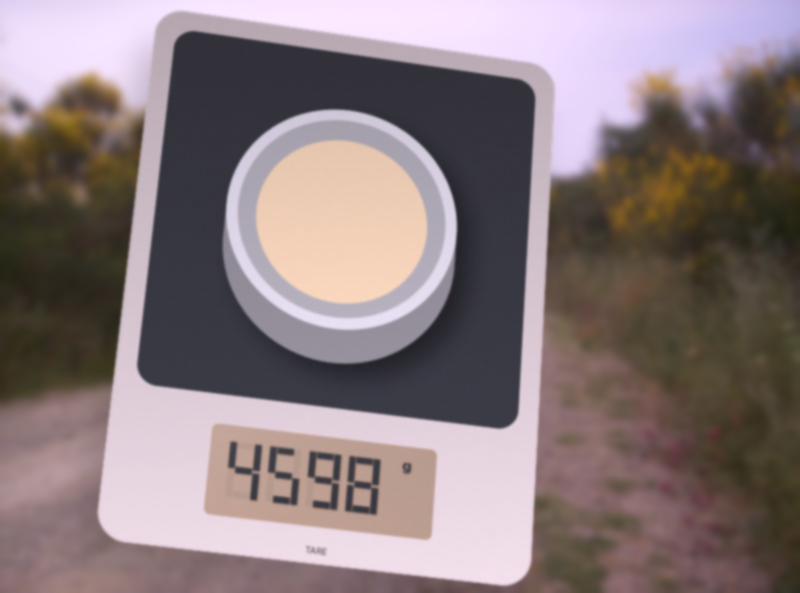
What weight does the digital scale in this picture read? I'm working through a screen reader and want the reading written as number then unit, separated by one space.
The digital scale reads 4598 g
